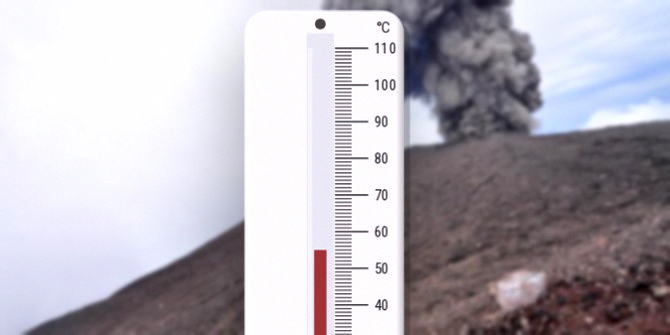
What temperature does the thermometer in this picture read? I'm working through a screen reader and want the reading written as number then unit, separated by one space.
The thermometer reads 55 °C
